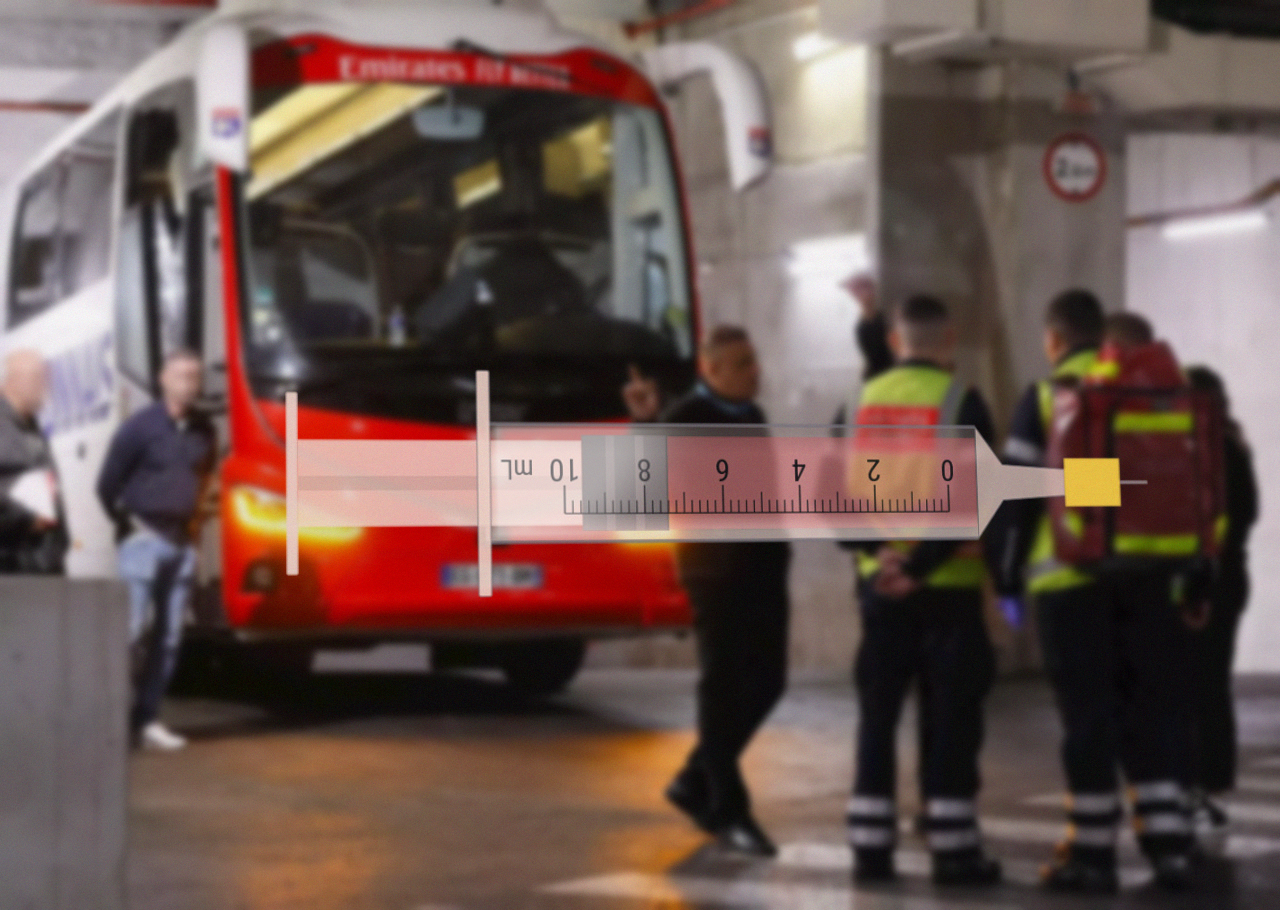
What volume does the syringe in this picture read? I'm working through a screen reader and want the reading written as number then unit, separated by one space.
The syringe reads 7.4 mL
